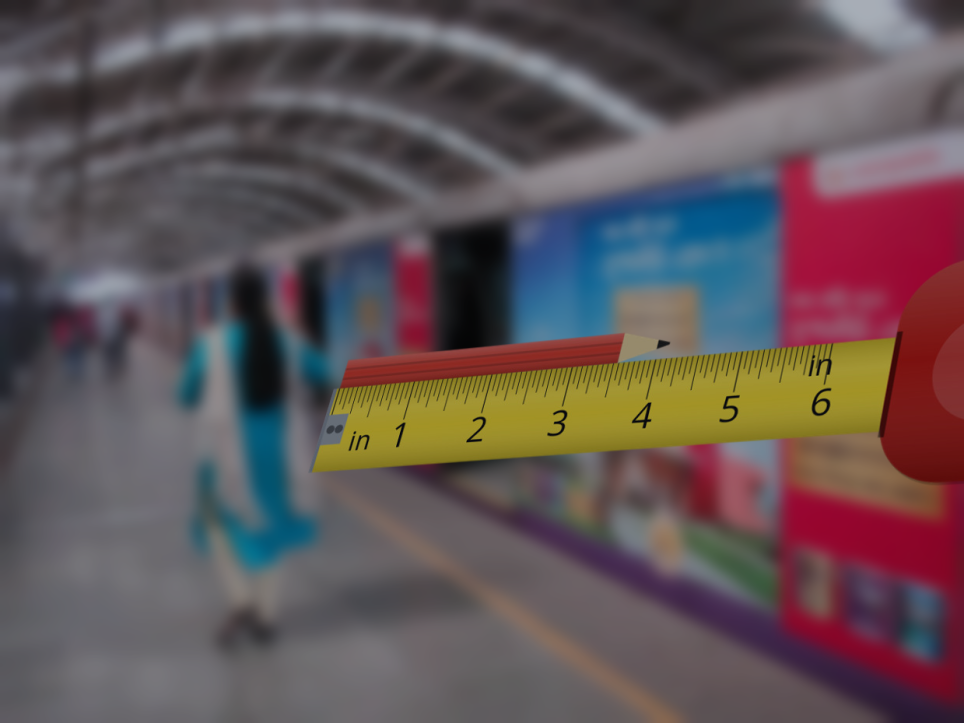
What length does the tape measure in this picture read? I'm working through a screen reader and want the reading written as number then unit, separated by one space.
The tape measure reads 4.125 in
